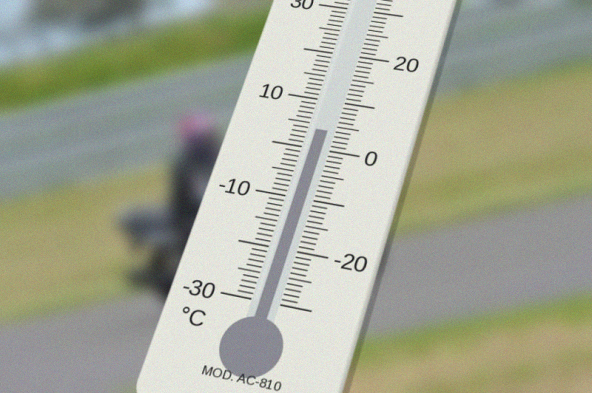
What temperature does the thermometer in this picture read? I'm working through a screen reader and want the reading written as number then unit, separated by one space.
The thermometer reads 4 °C
